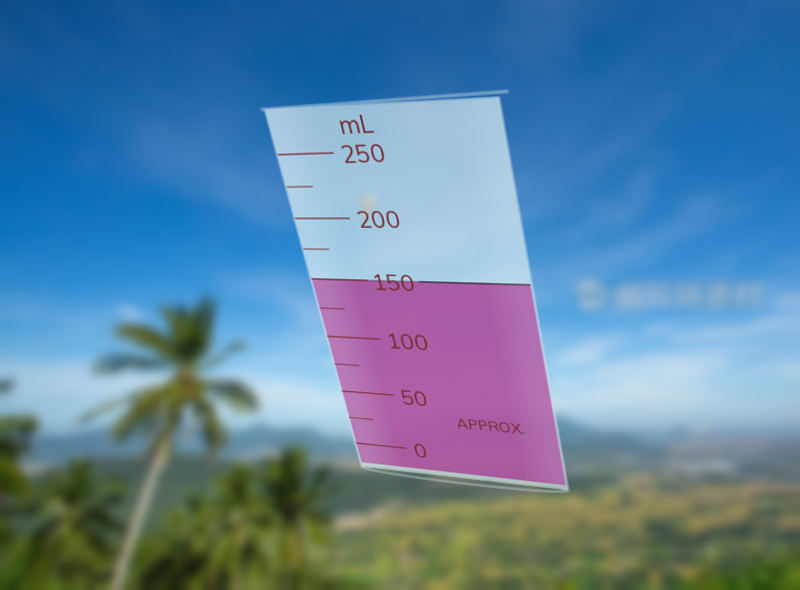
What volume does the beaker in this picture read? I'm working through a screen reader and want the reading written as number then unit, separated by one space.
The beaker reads 150 mL
